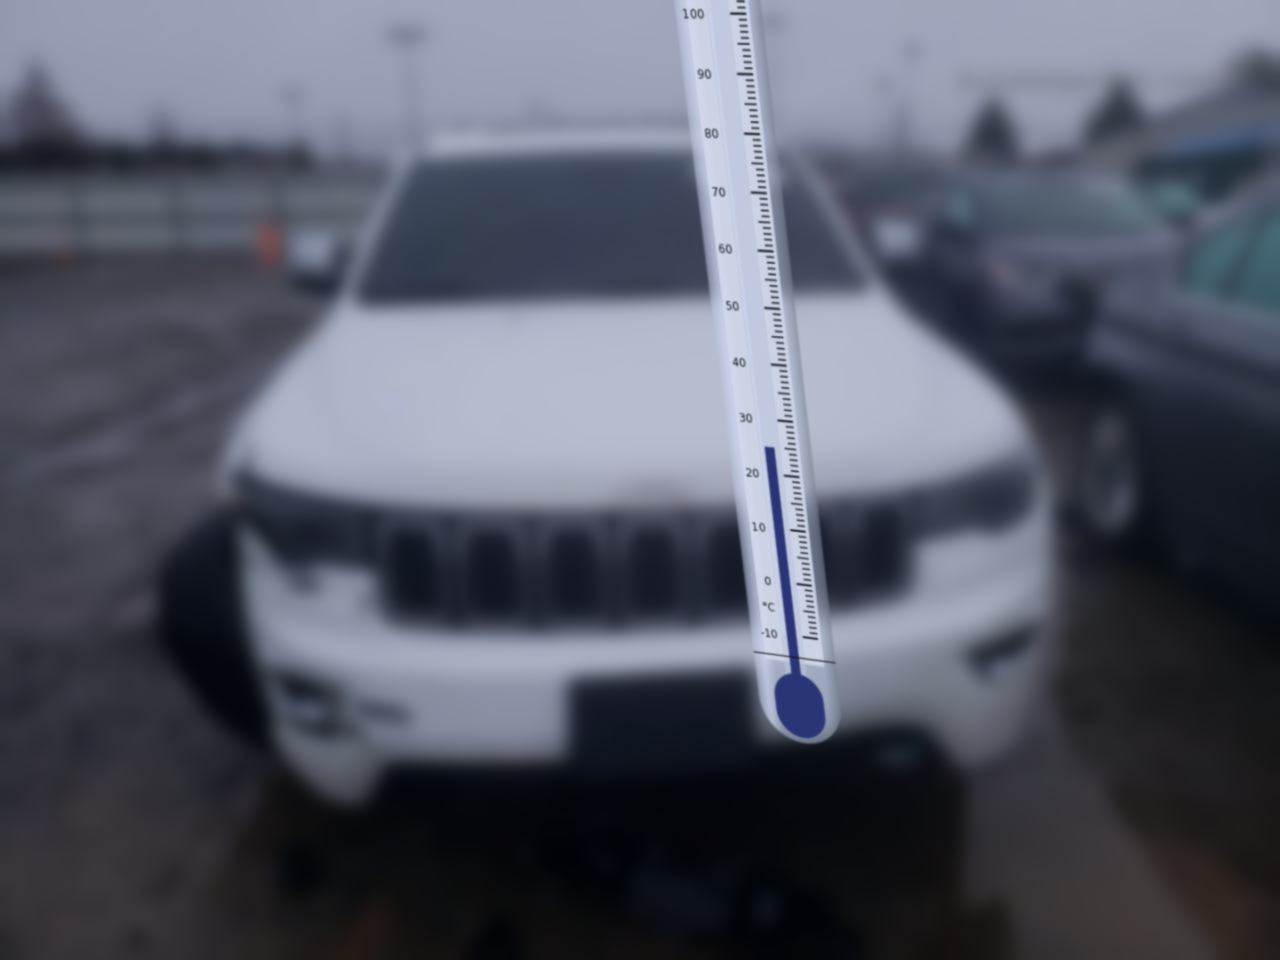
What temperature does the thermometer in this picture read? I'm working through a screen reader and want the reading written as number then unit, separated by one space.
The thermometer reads 25 °C
